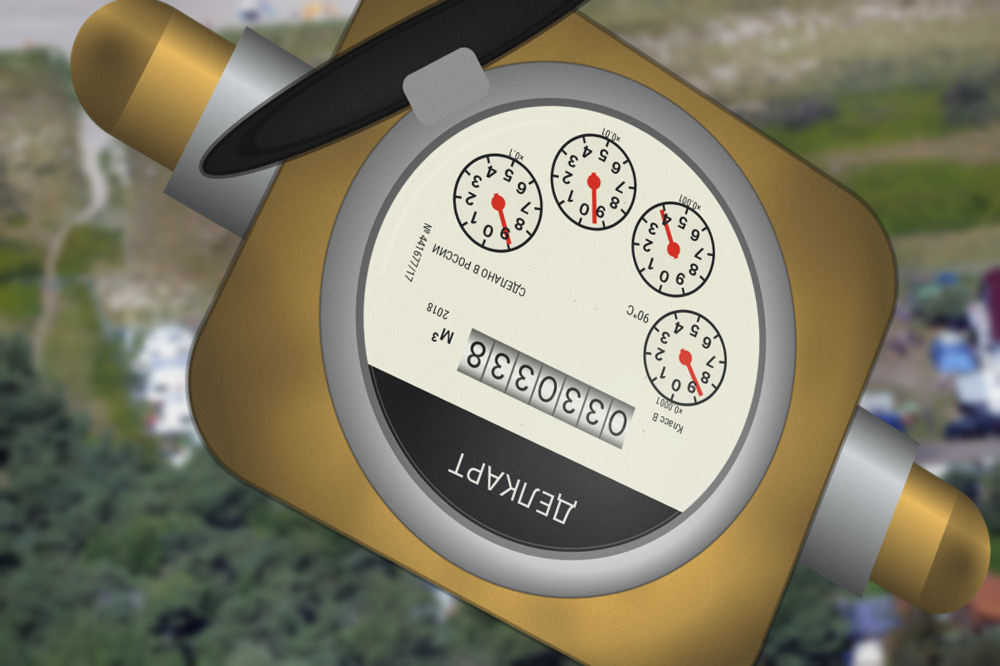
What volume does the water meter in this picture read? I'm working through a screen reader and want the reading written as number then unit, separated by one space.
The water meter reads 330338.8938 m³
